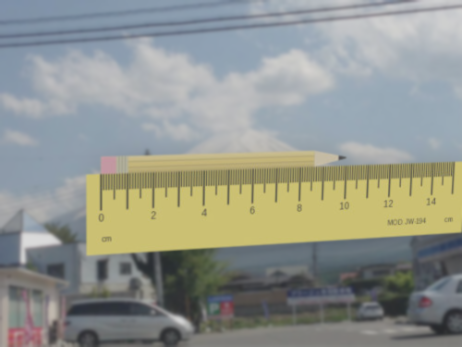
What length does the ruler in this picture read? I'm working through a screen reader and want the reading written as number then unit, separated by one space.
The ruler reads 10 cm
